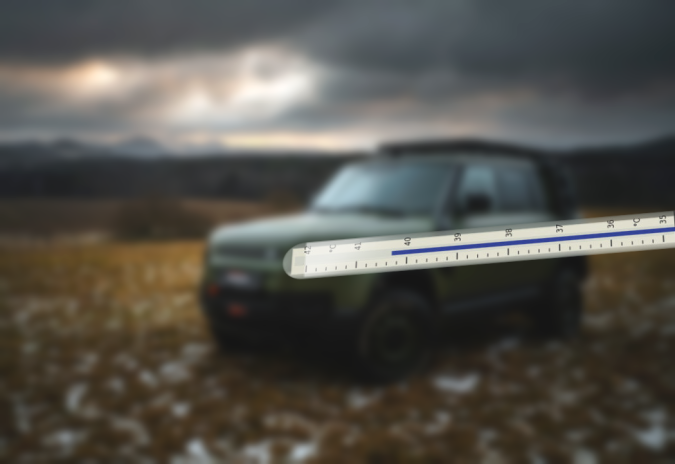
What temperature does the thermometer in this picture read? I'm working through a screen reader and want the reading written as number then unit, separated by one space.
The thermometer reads 40.3 °C
